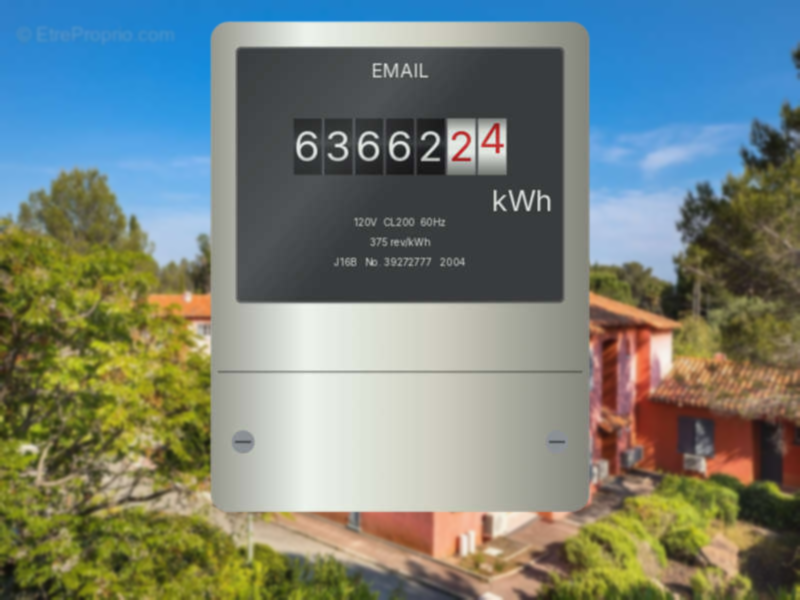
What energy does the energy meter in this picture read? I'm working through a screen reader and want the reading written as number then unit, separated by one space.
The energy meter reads 63662.24 kWh
